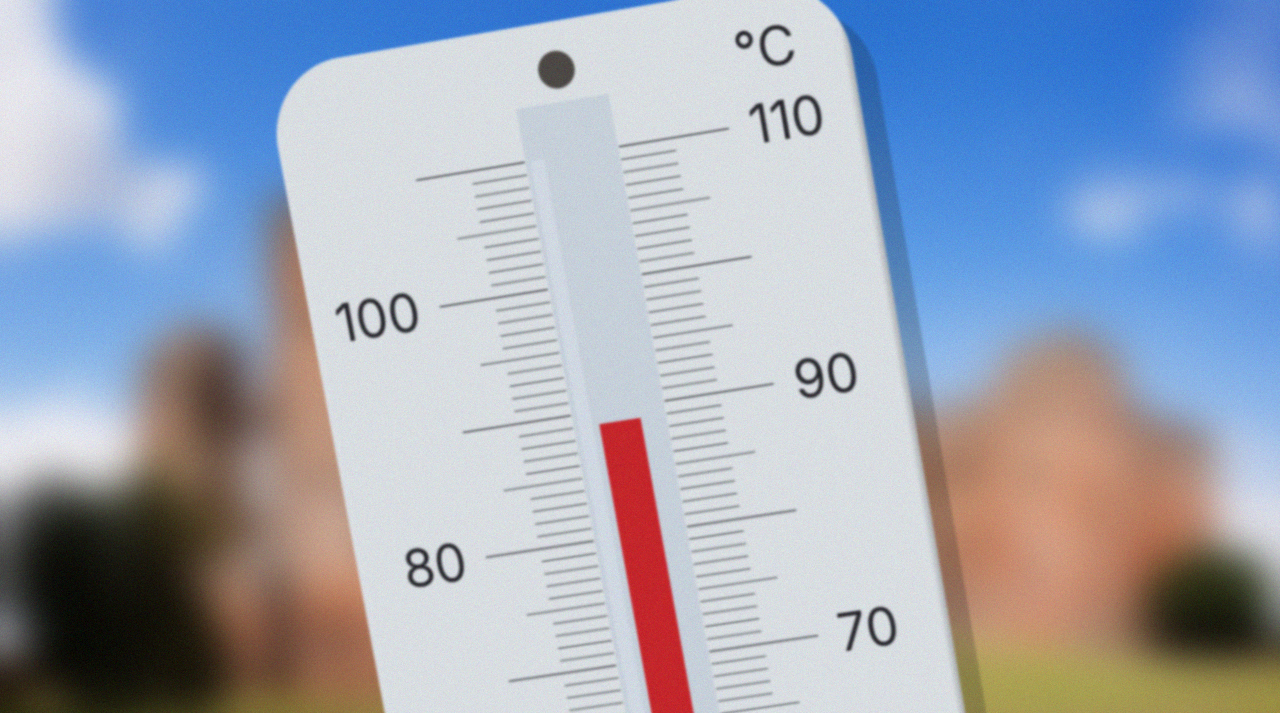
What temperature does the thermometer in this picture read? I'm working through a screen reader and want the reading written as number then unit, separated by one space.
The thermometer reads 89 °C
